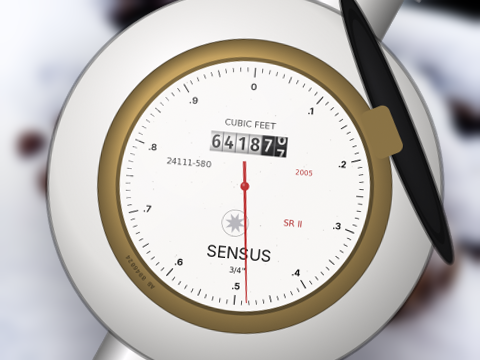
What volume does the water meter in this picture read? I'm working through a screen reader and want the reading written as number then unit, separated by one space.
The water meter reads 641876.48 ft³
